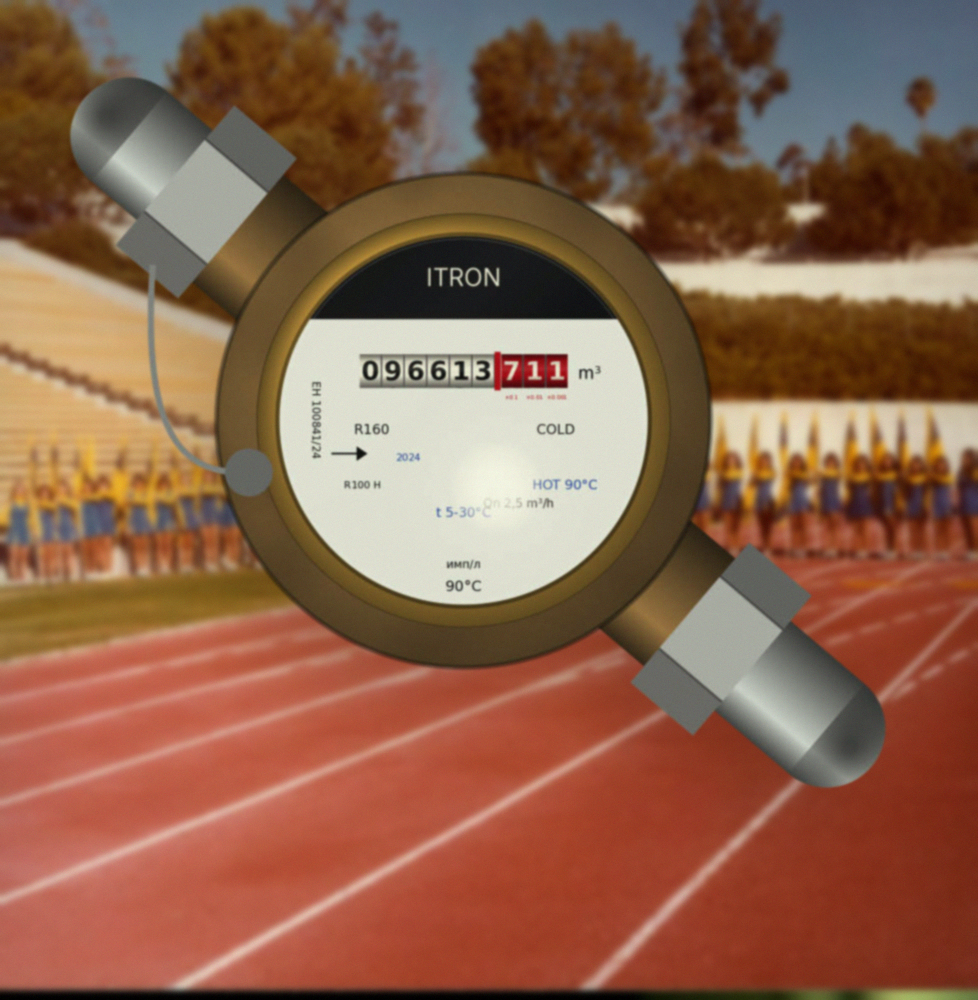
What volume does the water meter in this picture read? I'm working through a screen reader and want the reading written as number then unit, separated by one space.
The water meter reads 96613.711 m³
